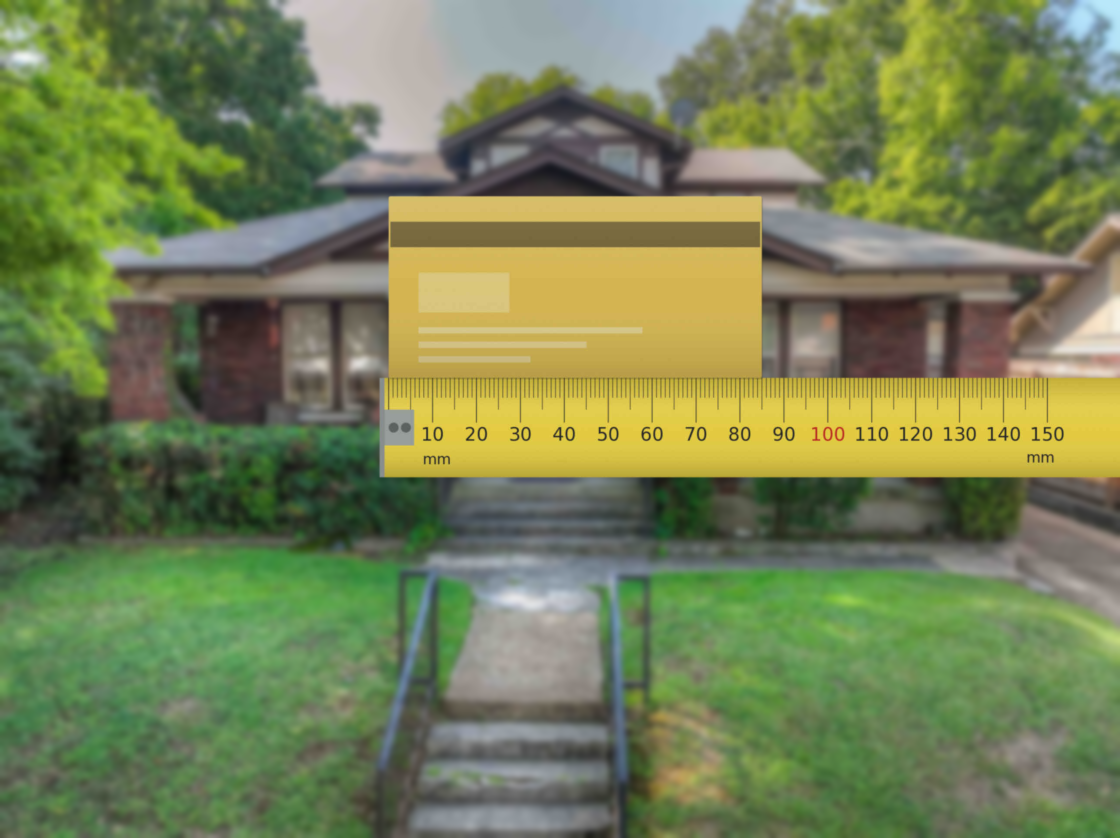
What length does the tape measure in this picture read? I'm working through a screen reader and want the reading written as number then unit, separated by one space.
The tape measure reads 85 mm
